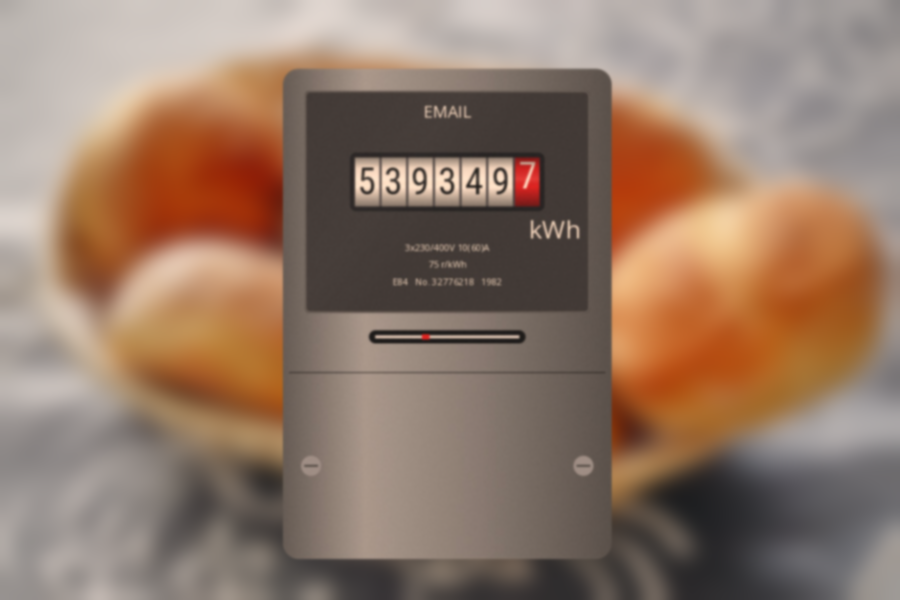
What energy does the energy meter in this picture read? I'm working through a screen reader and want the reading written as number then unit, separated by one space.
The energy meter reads 539349.7 kWh
